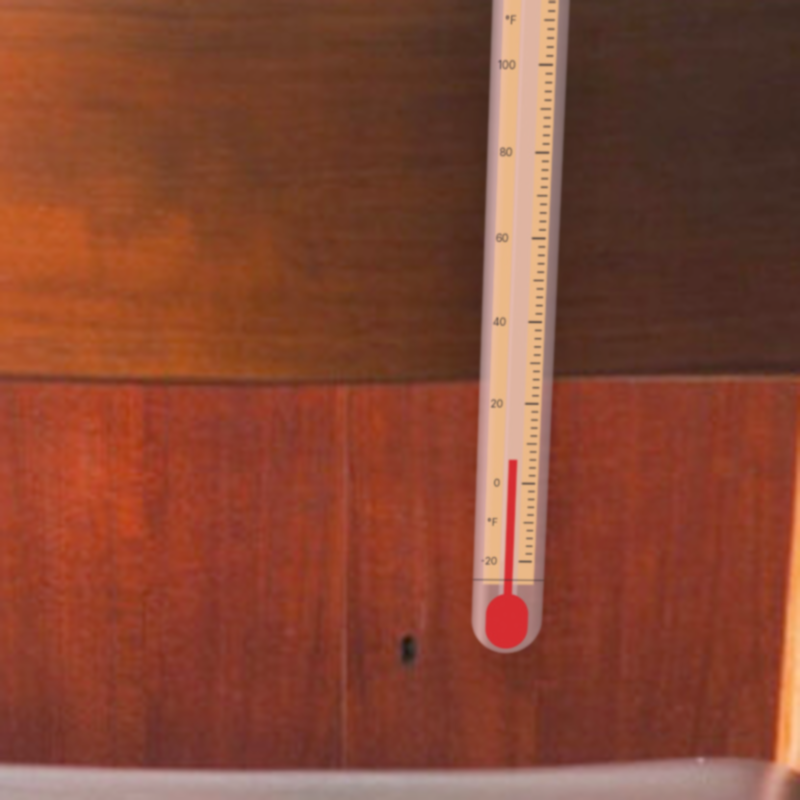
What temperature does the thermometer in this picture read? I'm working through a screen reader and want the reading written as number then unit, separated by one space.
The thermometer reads 6 °F
